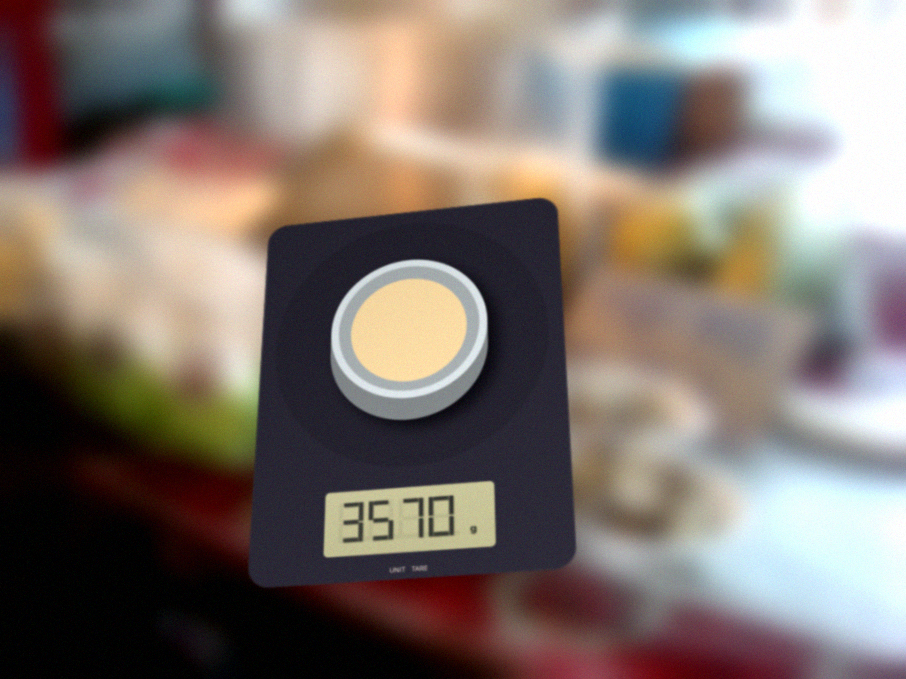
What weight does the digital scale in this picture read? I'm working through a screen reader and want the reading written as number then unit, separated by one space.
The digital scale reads 3570 g
